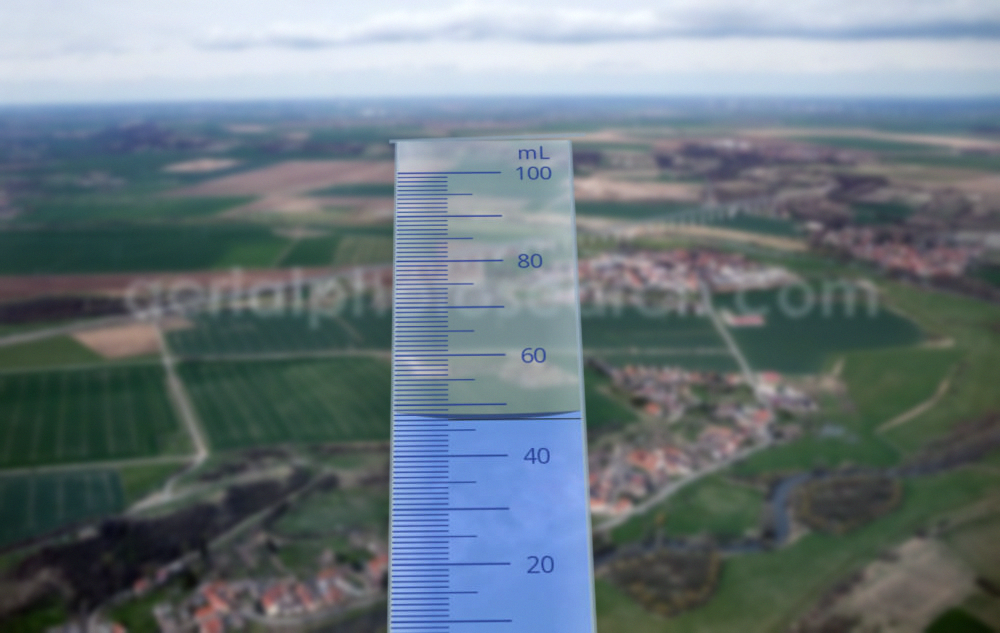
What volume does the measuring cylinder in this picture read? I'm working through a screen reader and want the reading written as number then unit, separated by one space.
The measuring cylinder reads 47 mL
